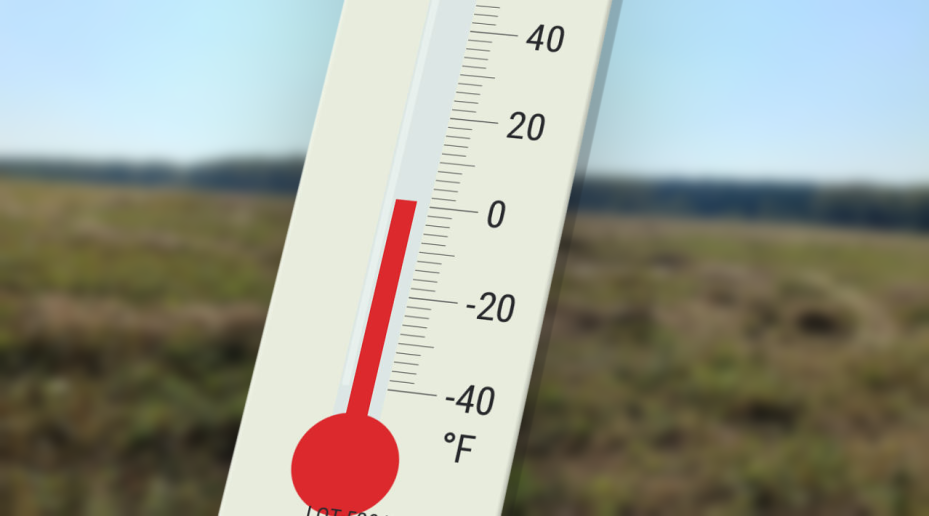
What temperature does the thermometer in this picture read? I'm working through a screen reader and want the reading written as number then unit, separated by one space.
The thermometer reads 1 °F
